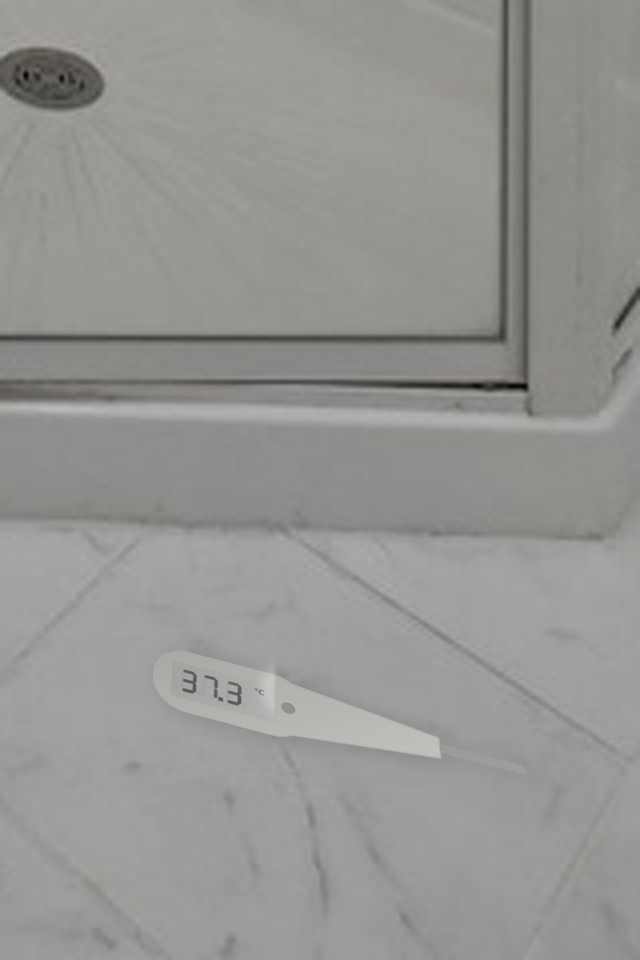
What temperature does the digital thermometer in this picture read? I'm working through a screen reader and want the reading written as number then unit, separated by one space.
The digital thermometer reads 37.3 °C
